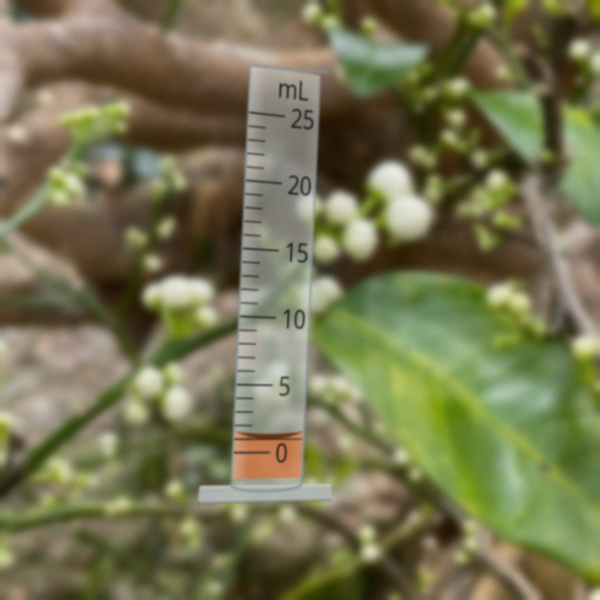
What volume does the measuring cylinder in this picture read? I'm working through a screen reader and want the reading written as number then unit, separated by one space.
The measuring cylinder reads 1 mL
